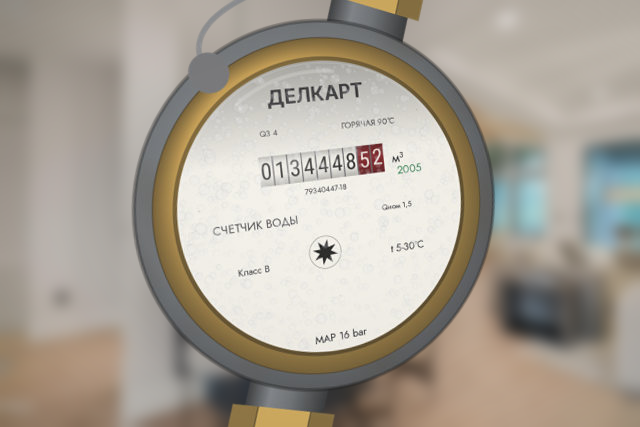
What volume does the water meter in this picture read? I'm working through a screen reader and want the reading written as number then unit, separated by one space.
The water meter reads 134448.52 m³
